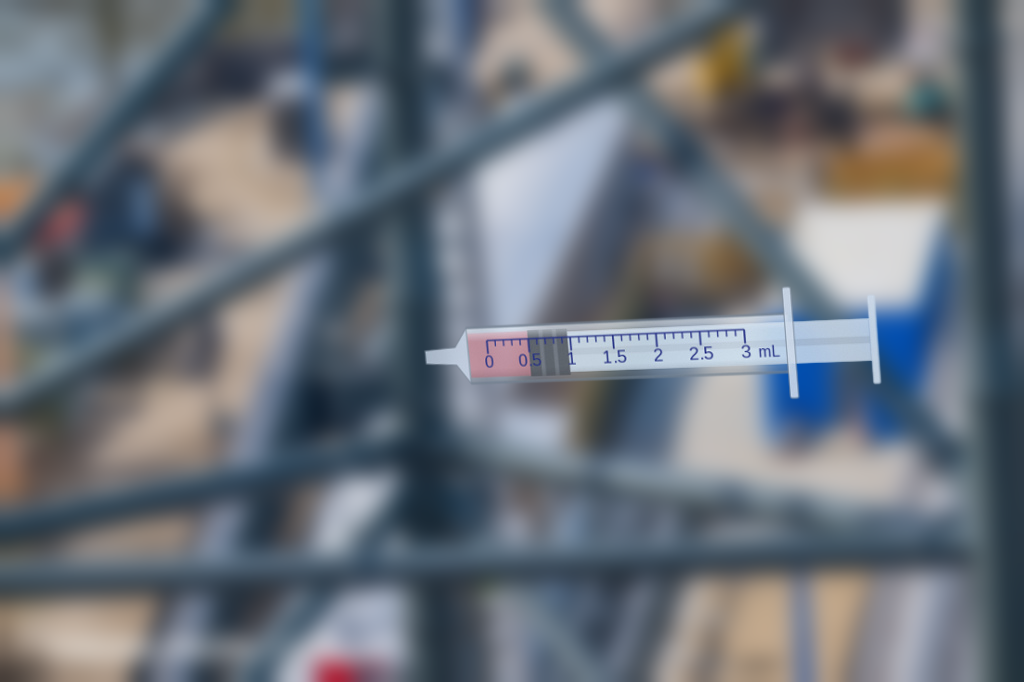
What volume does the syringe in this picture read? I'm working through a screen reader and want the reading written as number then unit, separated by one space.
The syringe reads 0.5 mL
